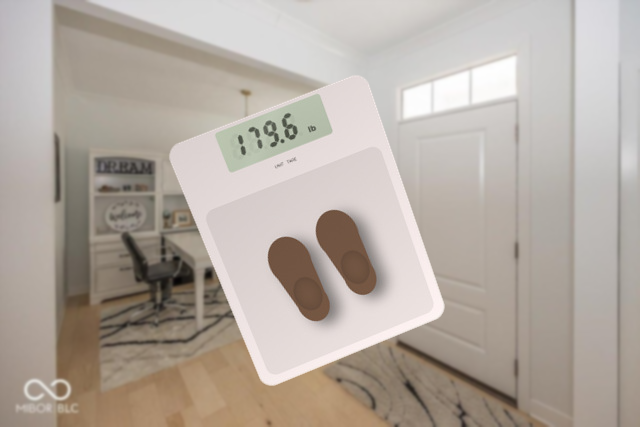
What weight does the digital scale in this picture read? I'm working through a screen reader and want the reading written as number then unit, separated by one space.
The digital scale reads 179.6 lb
